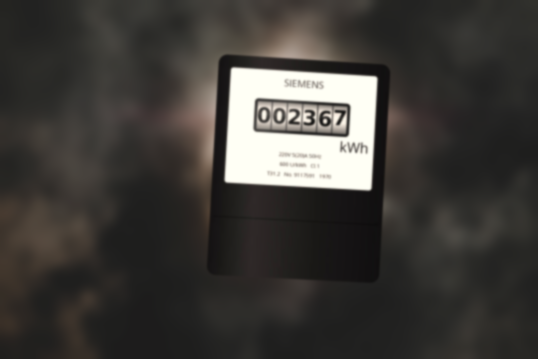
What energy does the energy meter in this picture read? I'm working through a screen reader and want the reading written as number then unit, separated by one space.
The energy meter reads 2367 kWh
